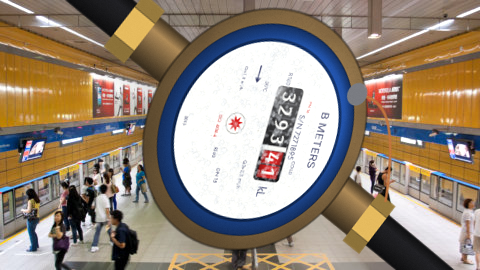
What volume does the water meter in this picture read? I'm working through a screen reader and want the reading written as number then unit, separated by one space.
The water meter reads 3293.41 kL
